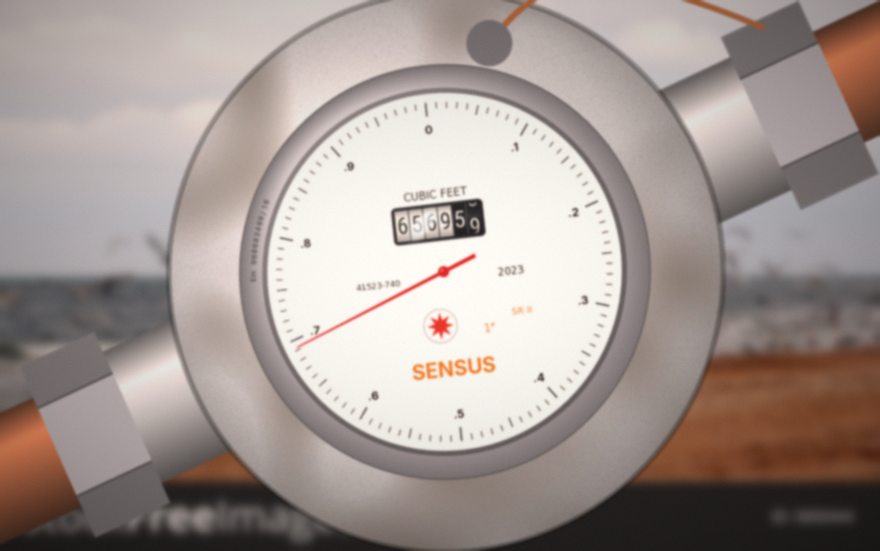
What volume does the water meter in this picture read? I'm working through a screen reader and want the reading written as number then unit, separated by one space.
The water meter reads 656958.69 ft³
